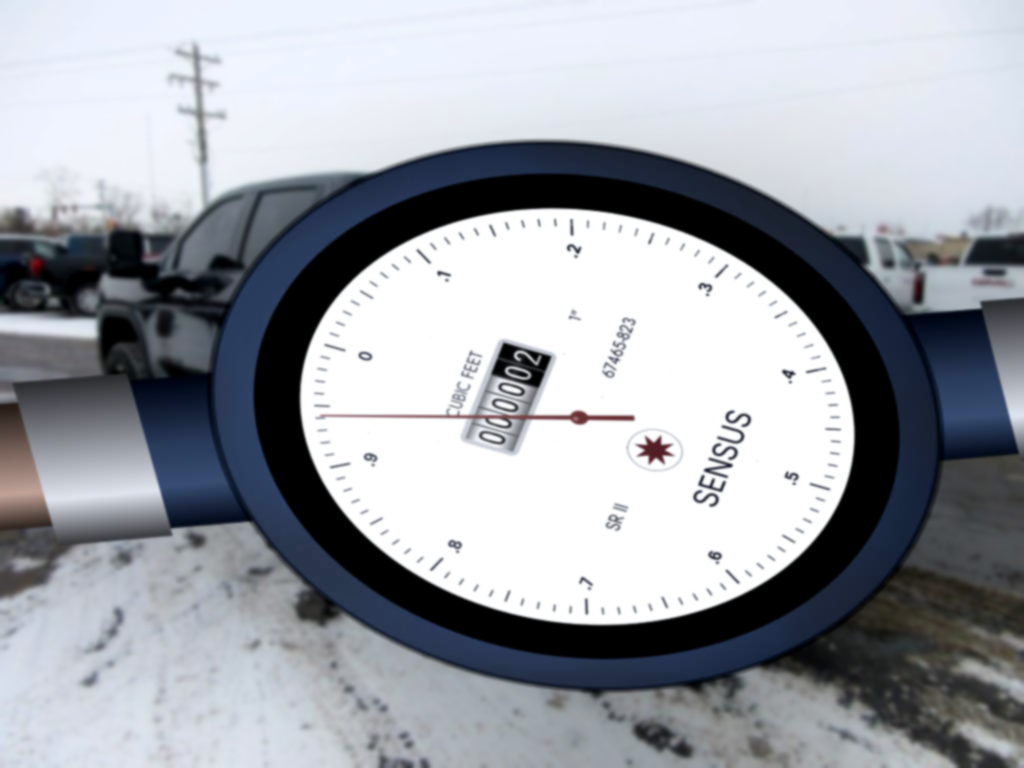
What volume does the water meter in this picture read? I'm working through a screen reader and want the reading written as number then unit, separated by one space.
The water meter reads 1.94 ft³
